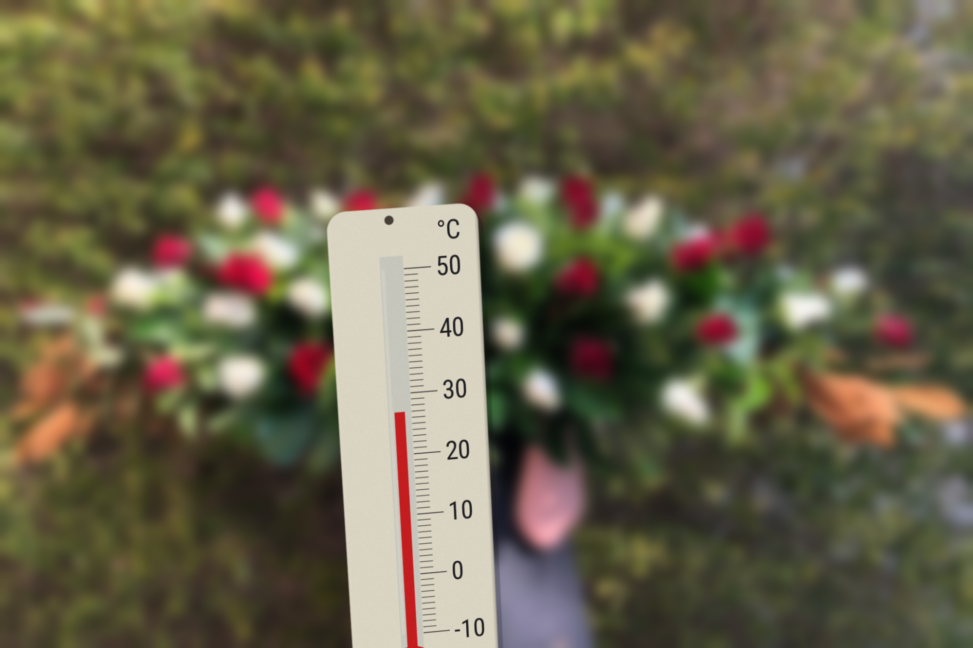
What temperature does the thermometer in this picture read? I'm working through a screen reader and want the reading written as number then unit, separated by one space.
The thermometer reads 27 °C
